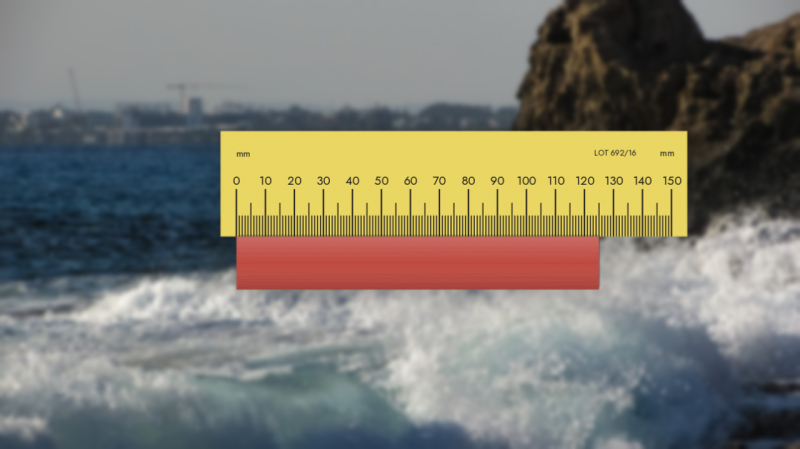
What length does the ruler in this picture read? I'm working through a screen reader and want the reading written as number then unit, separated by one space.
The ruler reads 125 mm
